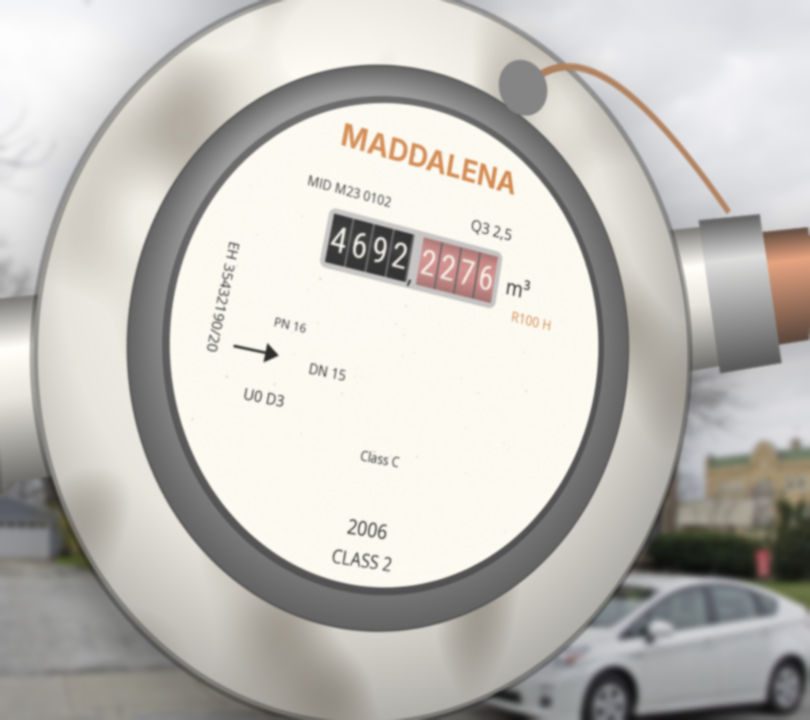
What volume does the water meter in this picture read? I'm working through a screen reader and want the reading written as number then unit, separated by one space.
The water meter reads 4692.2276 m³
